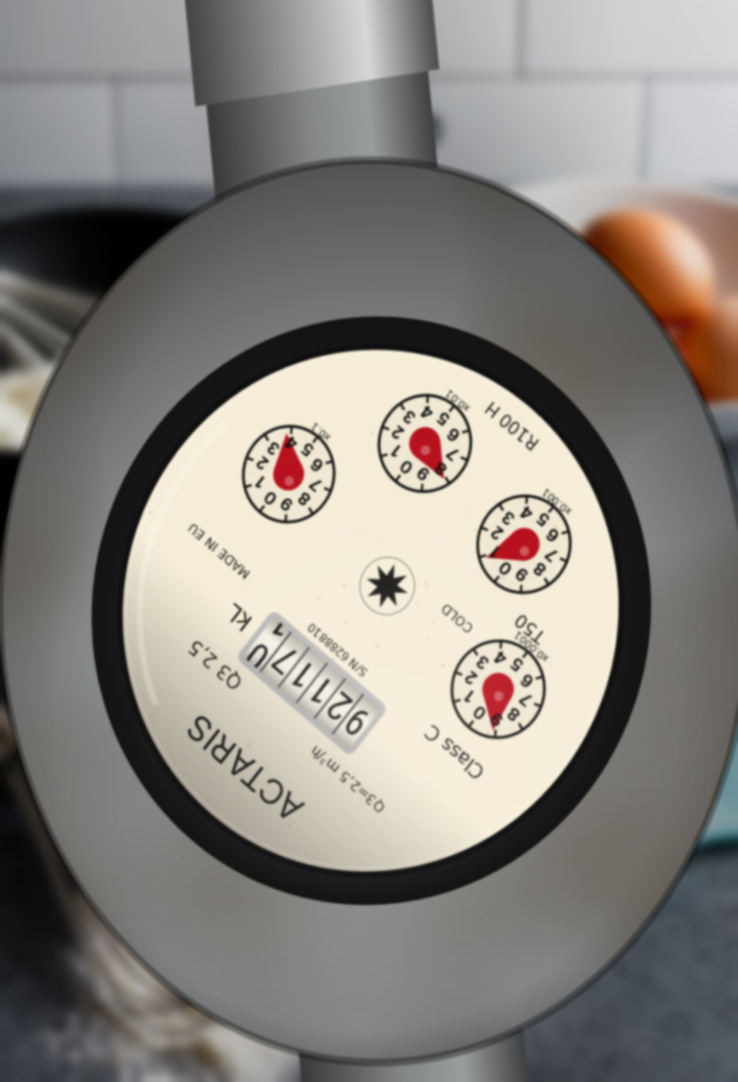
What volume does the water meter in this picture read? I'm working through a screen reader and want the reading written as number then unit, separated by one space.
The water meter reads 921170.3809 kL
